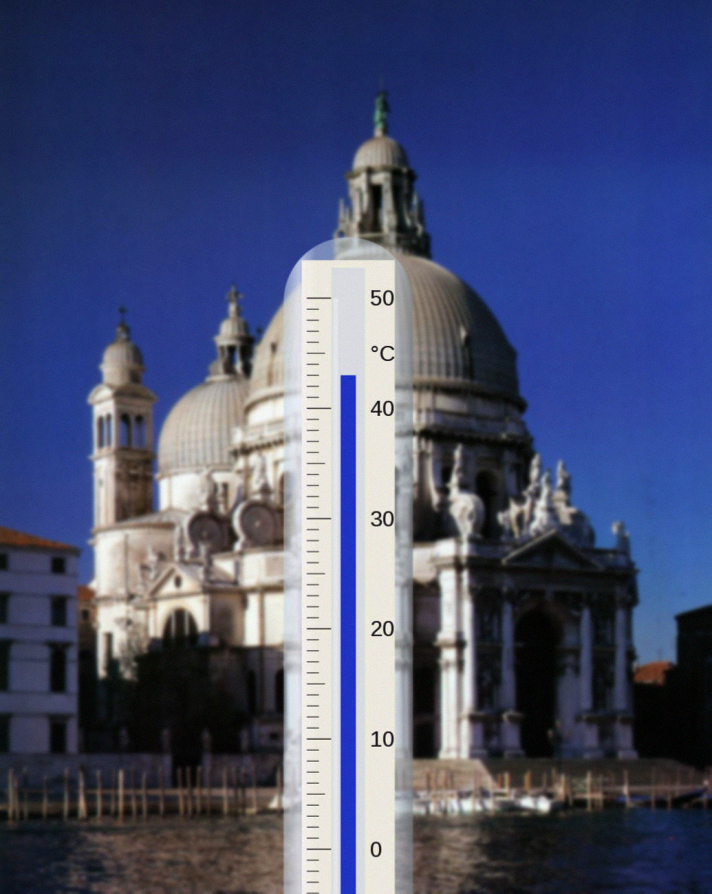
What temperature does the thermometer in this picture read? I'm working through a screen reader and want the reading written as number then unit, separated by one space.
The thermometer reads 43 °C
